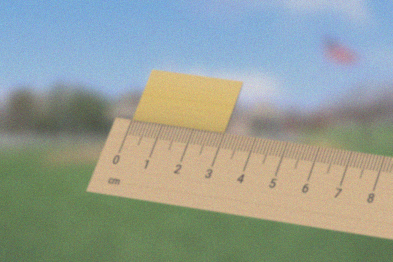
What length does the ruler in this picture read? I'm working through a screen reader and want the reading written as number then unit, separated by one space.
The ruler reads 3 cm
